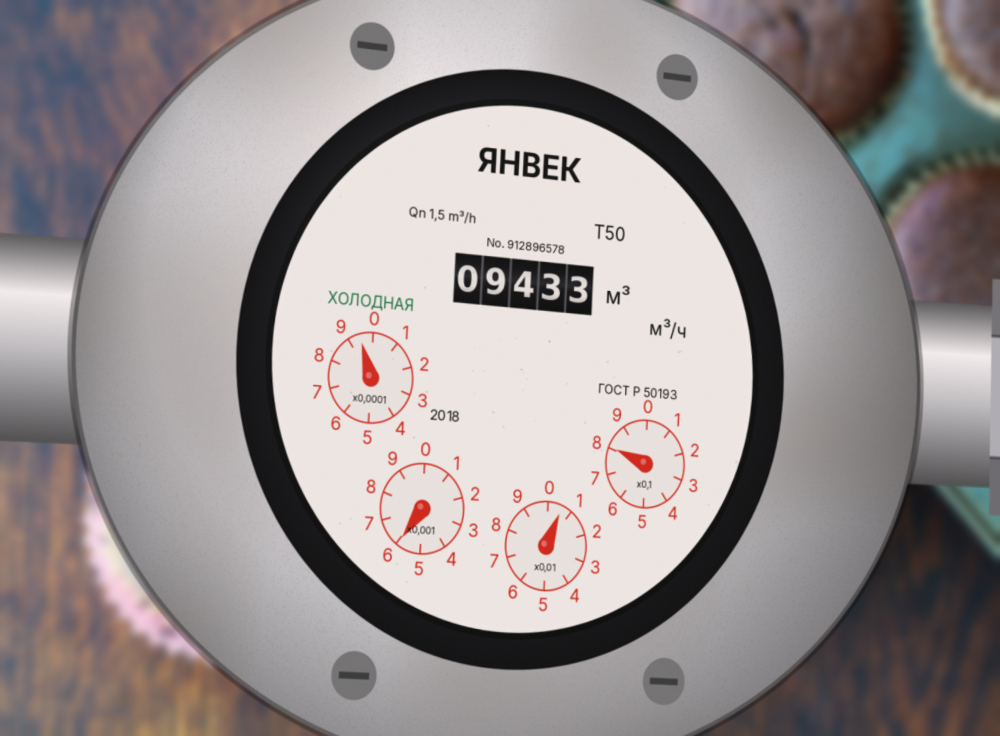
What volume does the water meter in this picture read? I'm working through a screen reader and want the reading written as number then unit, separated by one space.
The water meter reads 9433.8059 m³
